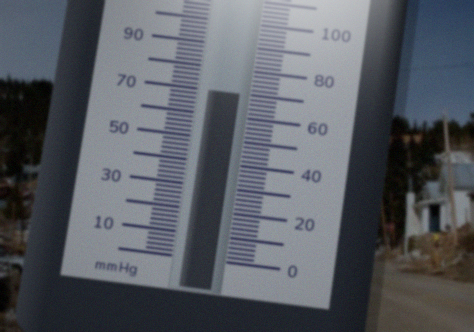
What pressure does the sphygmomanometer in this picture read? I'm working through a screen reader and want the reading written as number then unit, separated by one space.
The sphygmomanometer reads 70 mmHg
